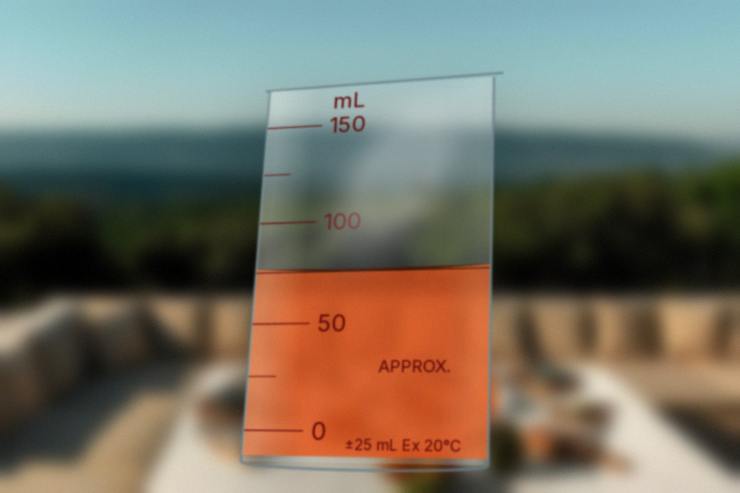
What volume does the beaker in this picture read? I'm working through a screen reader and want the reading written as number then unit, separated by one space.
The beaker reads 75 mL
